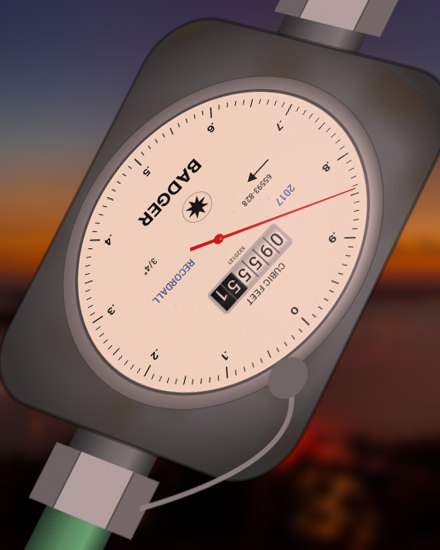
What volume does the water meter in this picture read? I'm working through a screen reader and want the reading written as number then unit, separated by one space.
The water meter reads 95550.84 ft³
